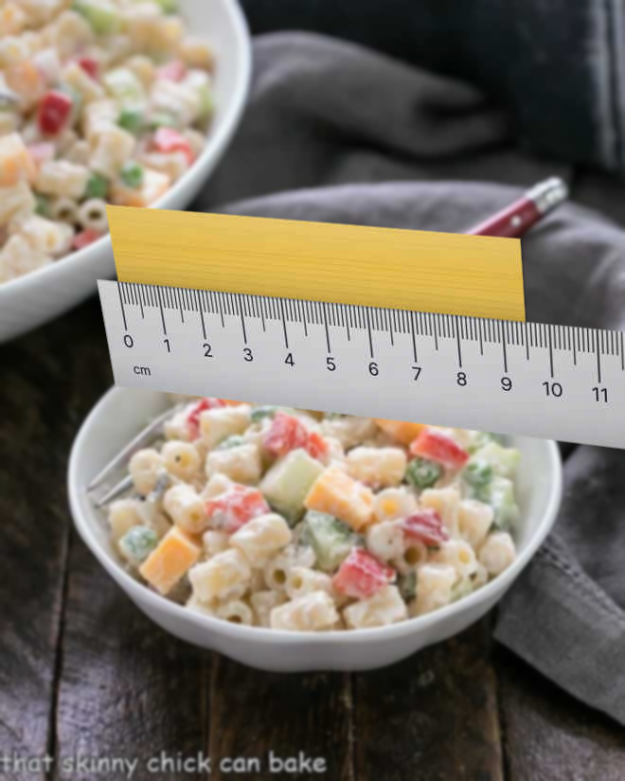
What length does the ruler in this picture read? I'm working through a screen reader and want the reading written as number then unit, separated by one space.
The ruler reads 9.5 cm
